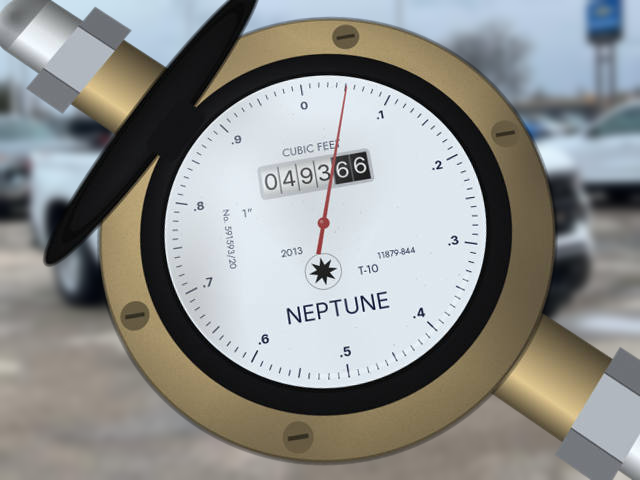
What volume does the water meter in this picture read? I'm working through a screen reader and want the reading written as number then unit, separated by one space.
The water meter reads 49366.05 ft³
